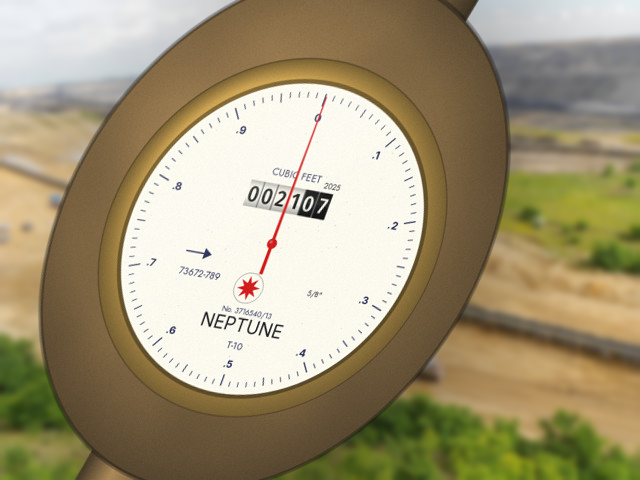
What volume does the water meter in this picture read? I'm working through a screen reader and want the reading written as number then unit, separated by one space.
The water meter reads 2107.00 ft³
